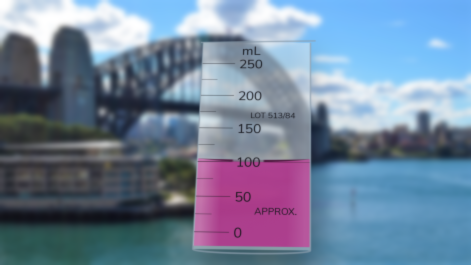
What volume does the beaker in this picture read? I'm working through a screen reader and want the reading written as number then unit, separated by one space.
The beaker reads 100 mL
